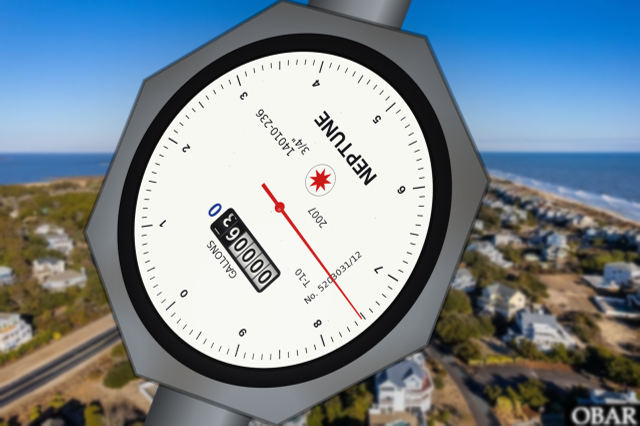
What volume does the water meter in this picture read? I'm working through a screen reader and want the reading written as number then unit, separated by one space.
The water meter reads 627.5 gal
